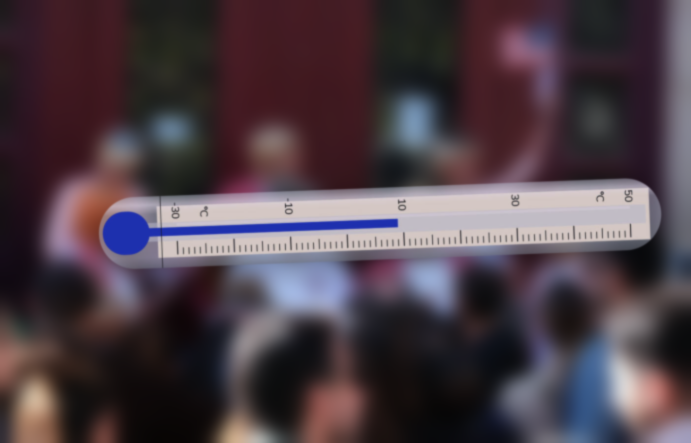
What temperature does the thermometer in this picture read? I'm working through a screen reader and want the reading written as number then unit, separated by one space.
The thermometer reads 9 °C
